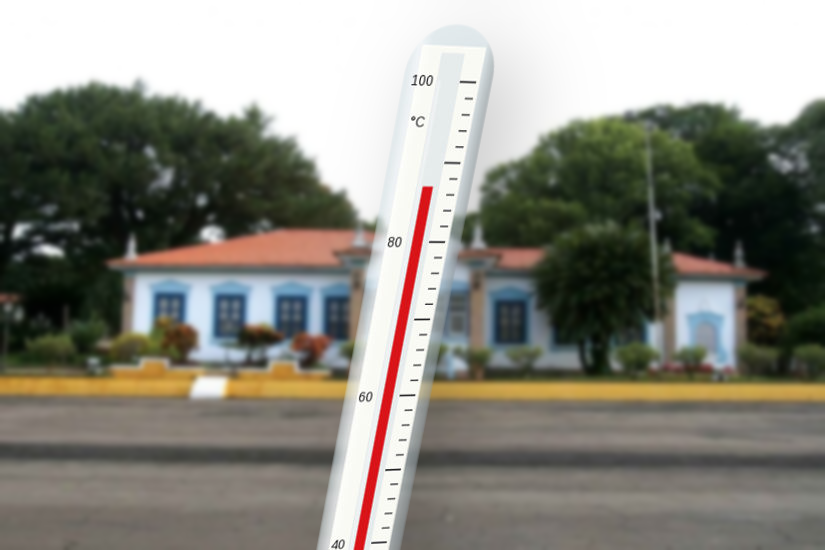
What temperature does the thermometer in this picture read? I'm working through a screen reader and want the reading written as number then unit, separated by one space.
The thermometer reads 87 °C
